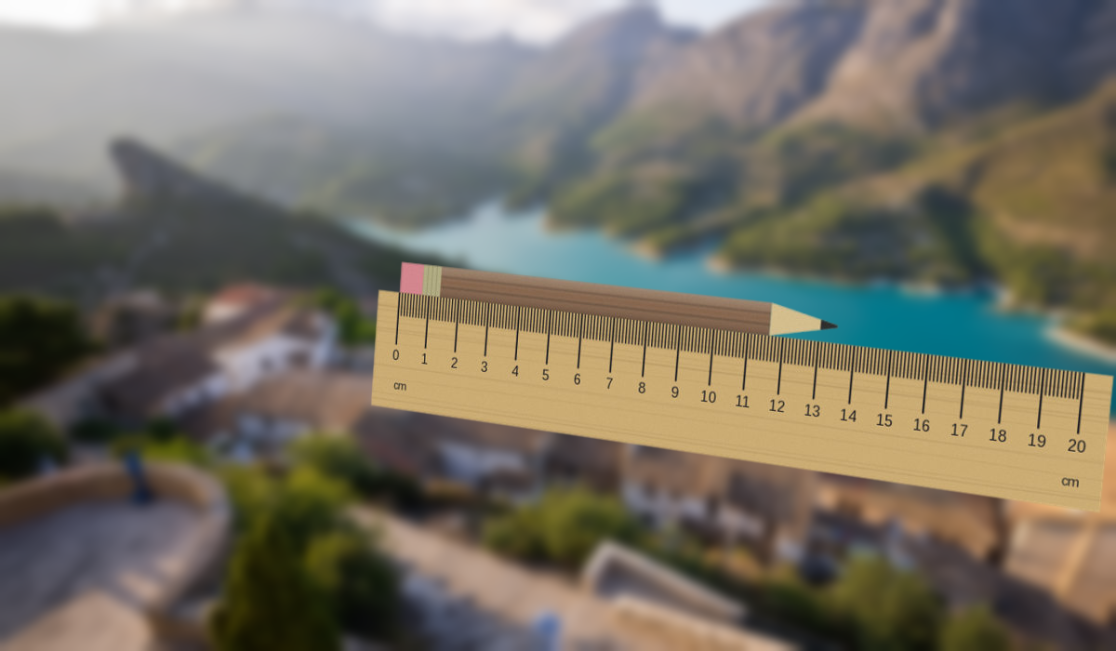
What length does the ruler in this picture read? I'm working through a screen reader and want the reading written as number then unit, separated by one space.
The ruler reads 13.5 cm
